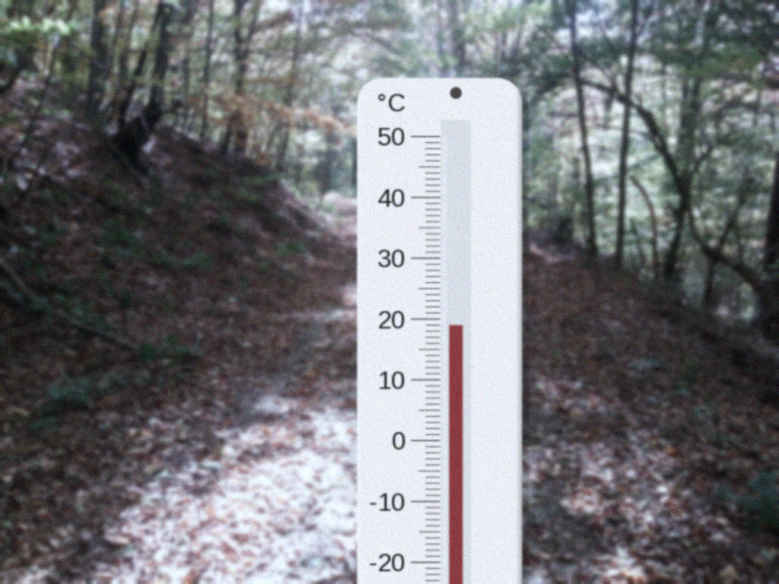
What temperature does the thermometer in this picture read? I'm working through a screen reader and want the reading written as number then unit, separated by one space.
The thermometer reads 19 °C
